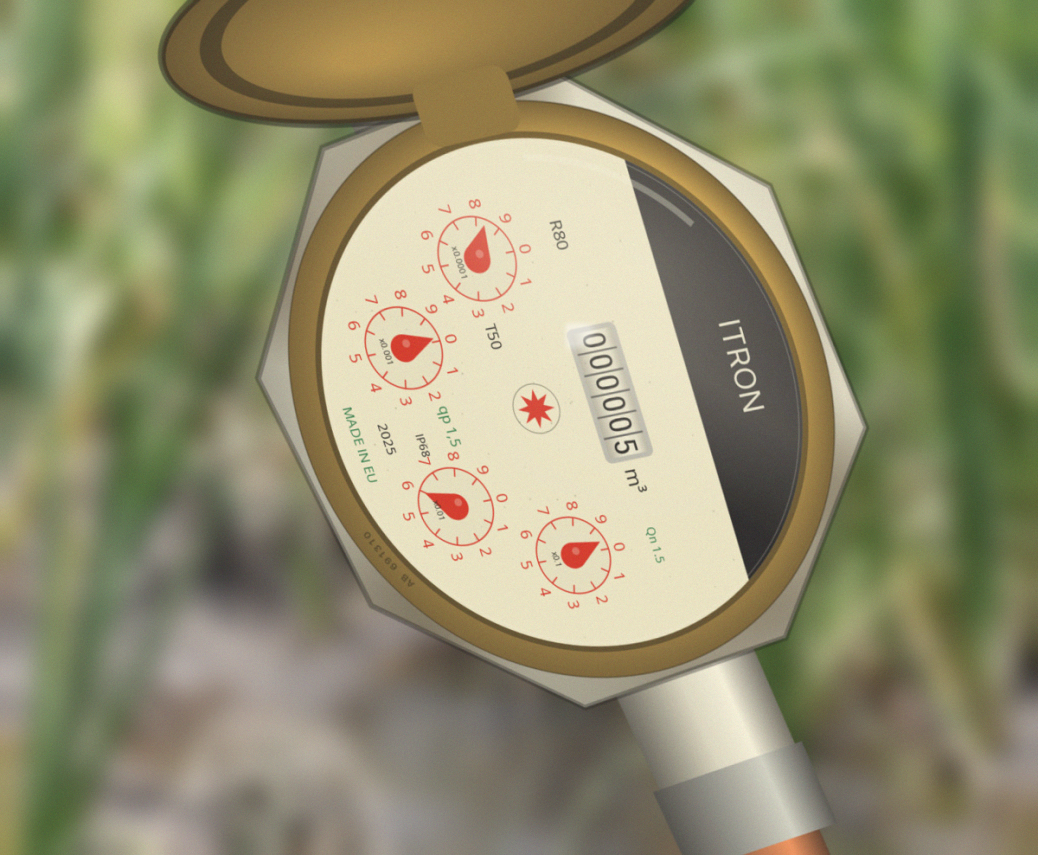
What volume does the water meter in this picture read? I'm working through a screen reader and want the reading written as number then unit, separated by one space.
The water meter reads 4.9598 m³
